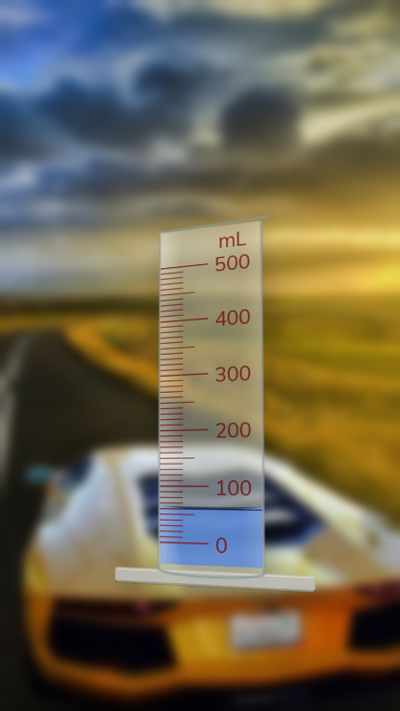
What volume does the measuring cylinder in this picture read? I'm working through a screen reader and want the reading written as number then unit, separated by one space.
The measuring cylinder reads 60 mL
